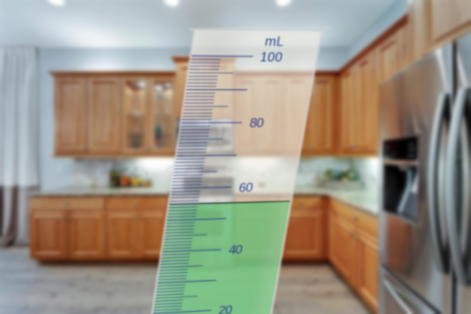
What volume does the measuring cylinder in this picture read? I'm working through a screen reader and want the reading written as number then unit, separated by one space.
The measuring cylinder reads 55 mL
